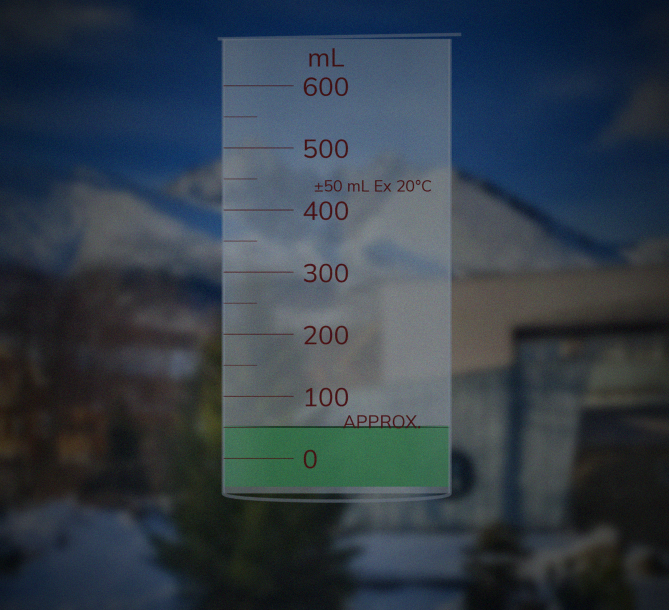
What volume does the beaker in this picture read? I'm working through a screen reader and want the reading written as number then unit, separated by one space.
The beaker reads 50 mL
